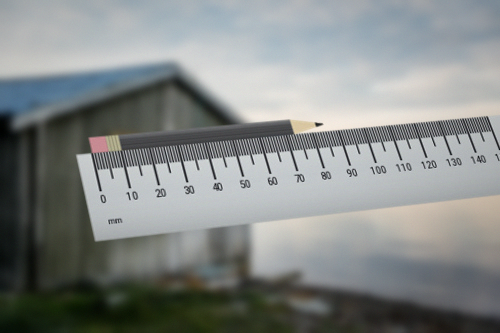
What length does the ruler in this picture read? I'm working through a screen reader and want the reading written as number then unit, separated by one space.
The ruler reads 85 mm
